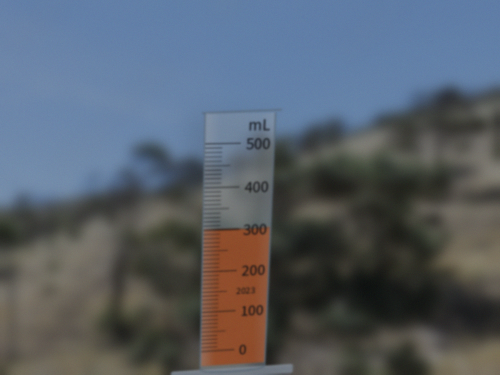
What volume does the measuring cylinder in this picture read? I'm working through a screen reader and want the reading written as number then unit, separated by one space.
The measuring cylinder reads 300 mL
